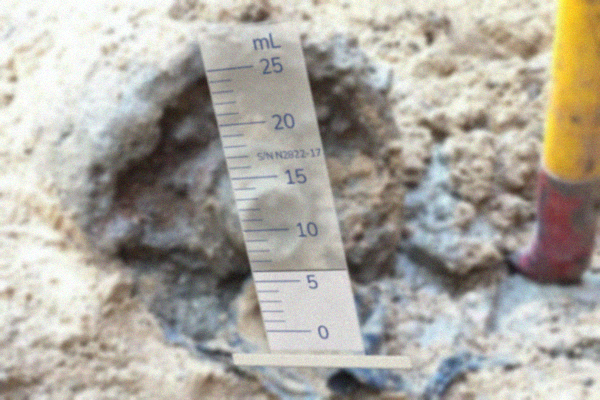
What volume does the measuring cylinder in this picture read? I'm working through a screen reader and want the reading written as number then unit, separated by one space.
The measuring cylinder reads 6 mL
